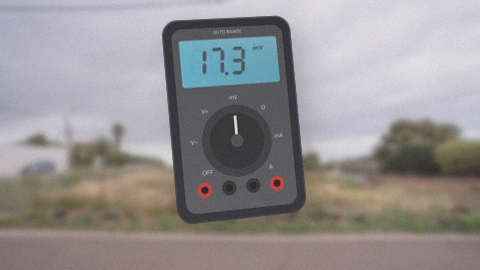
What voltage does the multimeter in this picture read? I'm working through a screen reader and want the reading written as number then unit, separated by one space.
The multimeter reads 17.3 mV
